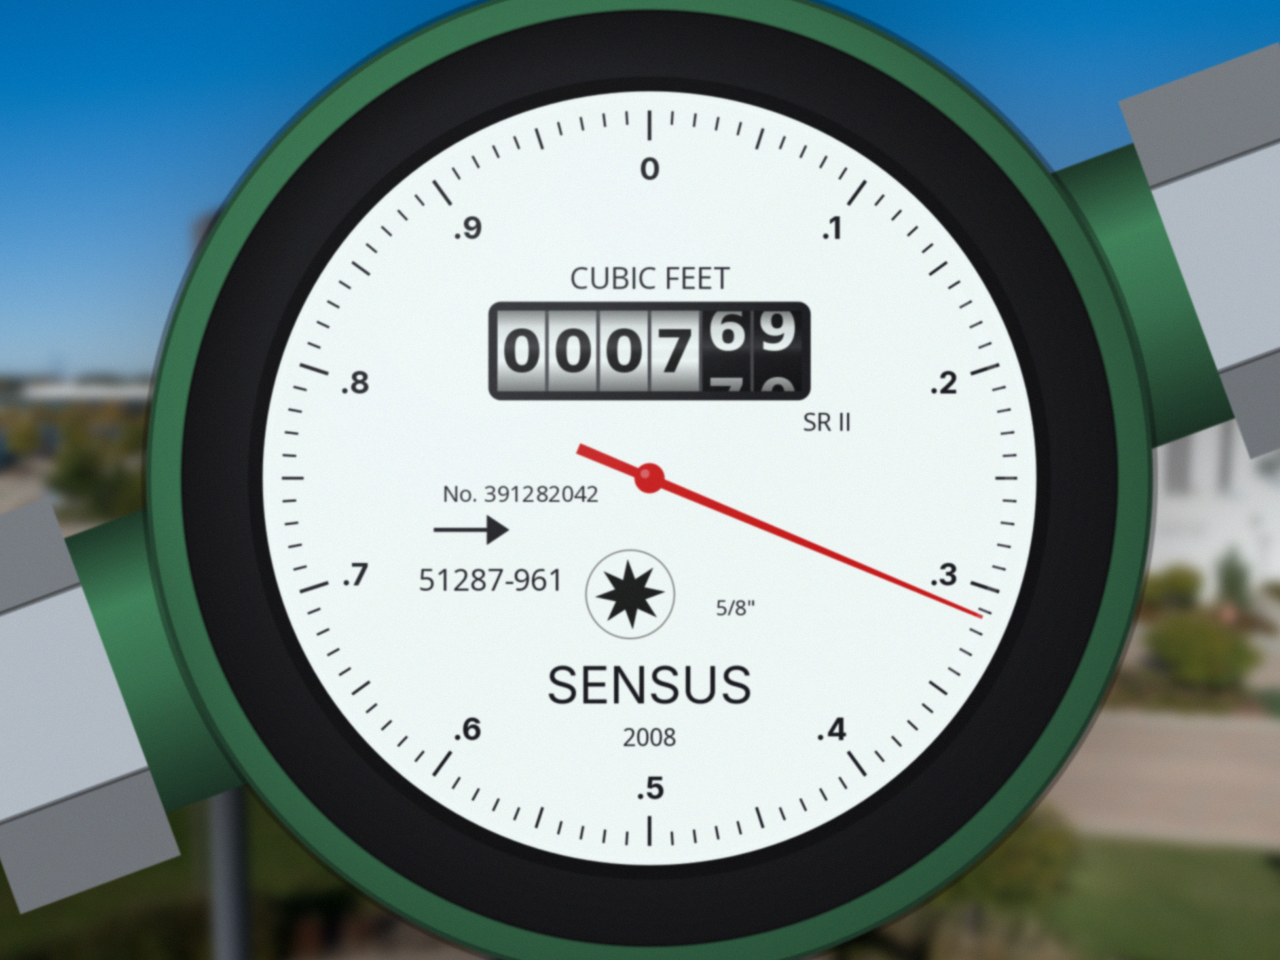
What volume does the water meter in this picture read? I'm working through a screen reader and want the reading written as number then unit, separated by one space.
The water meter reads 769.31 ft³
